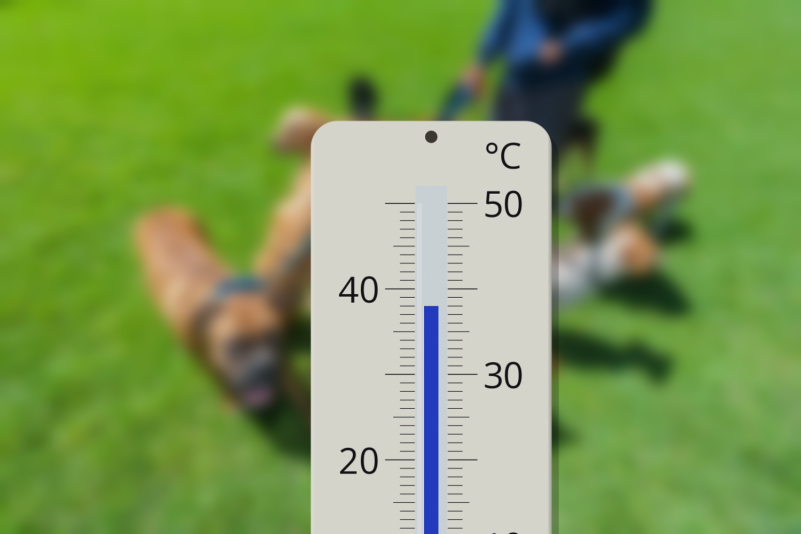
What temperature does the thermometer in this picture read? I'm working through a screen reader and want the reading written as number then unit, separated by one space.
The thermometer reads 38 °C
